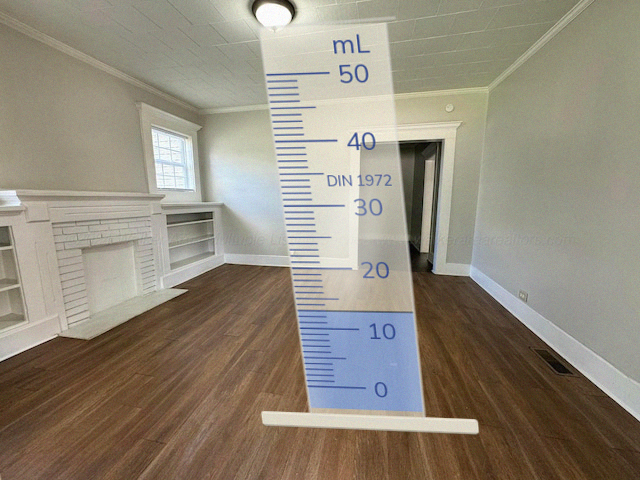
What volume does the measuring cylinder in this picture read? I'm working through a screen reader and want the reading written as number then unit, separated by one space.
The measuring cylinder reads 13 mL
